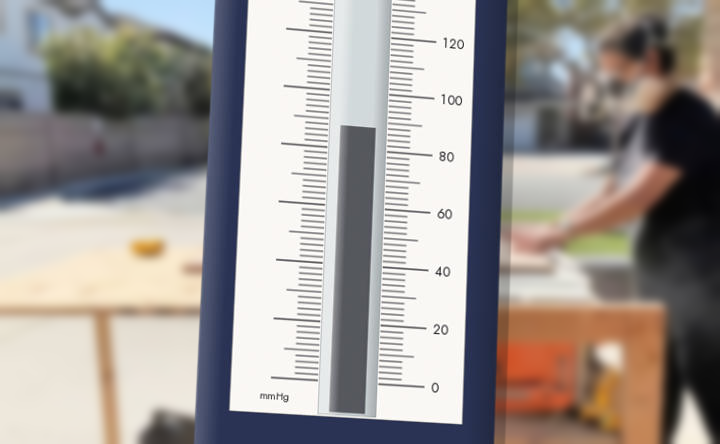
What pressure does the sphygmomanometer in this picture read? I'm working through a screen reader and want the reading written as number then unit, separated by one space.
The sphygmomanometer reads 88 mmHg
